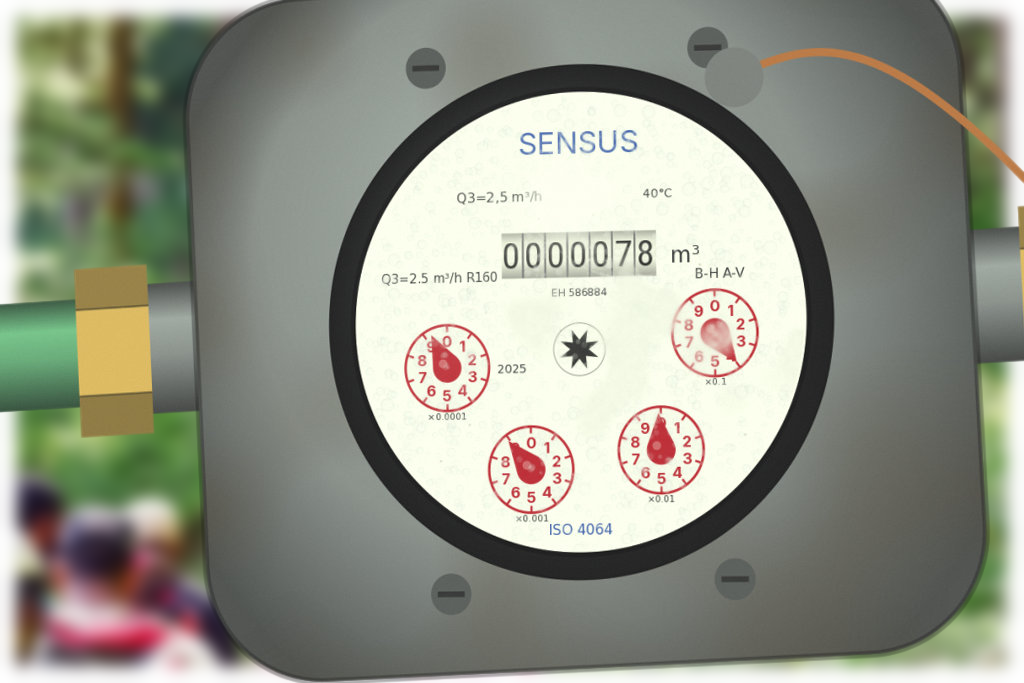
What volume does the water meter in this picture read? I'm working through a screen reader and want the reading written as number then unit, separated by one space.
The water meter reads 78.3989 m³
